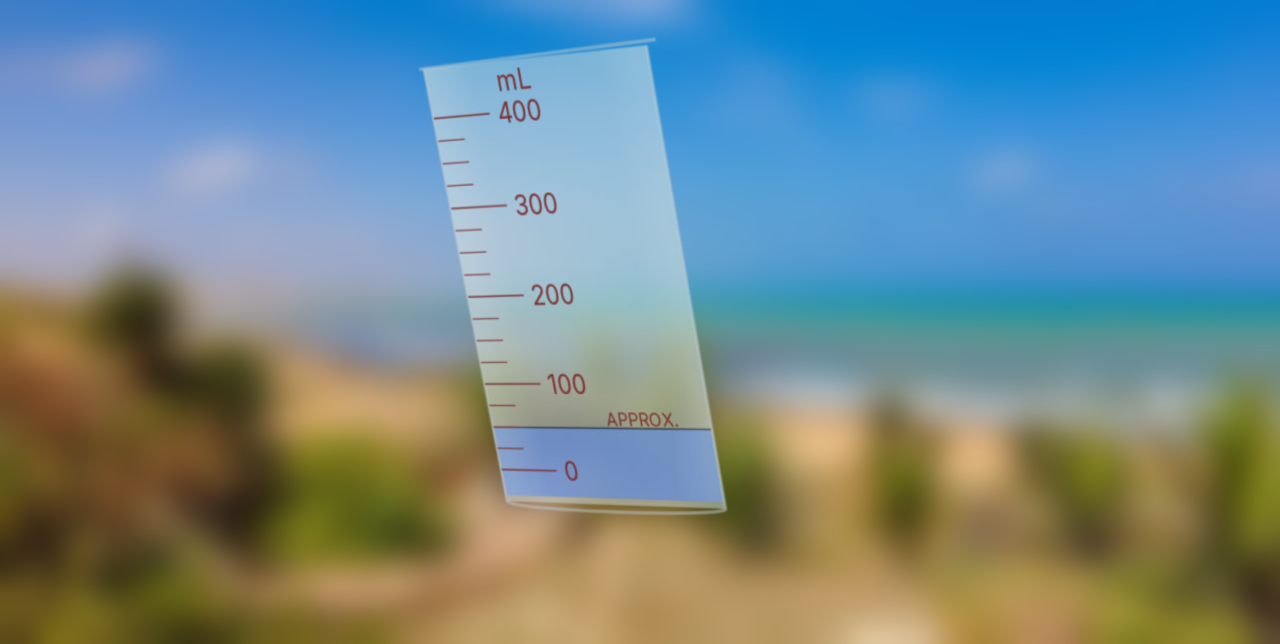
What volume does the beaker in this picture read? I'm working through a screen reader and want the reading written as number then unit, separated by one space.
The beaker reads 50 mL
